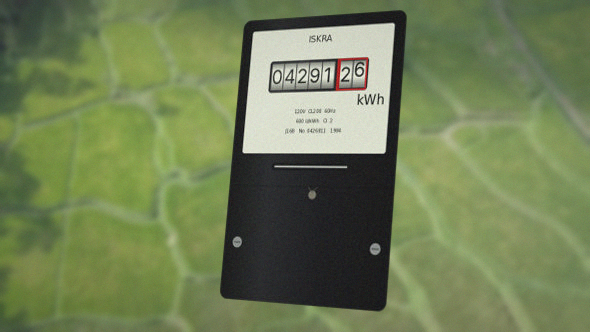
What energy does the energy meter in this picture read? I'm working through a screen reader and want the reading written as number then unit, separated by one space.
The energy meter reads 4291.26 kWh
